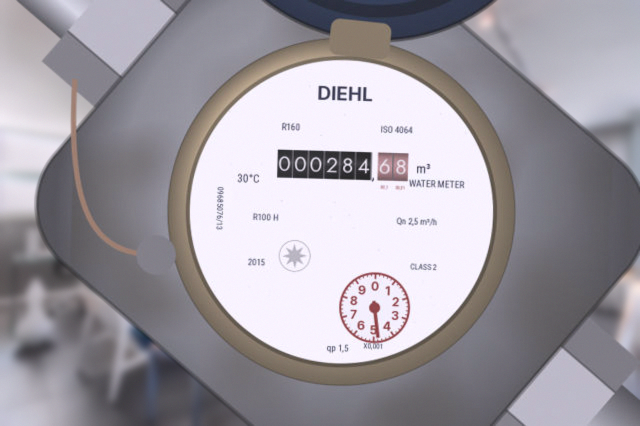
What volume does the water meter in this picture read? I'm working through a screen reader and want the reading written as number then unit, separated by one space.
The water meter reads 284.684 m³
